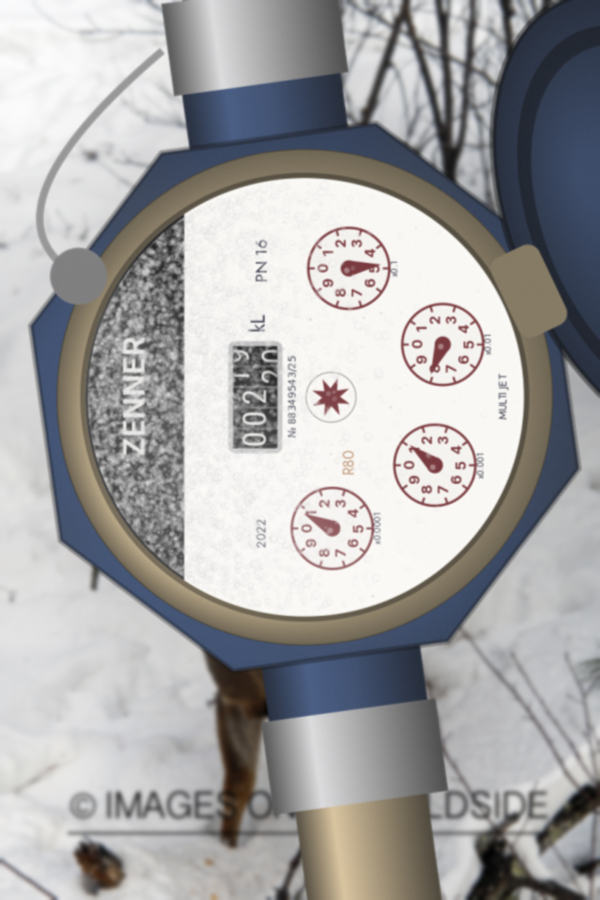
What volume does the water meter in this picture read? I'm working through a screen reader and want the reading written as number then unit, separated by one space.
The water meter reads 219.4810 kL
